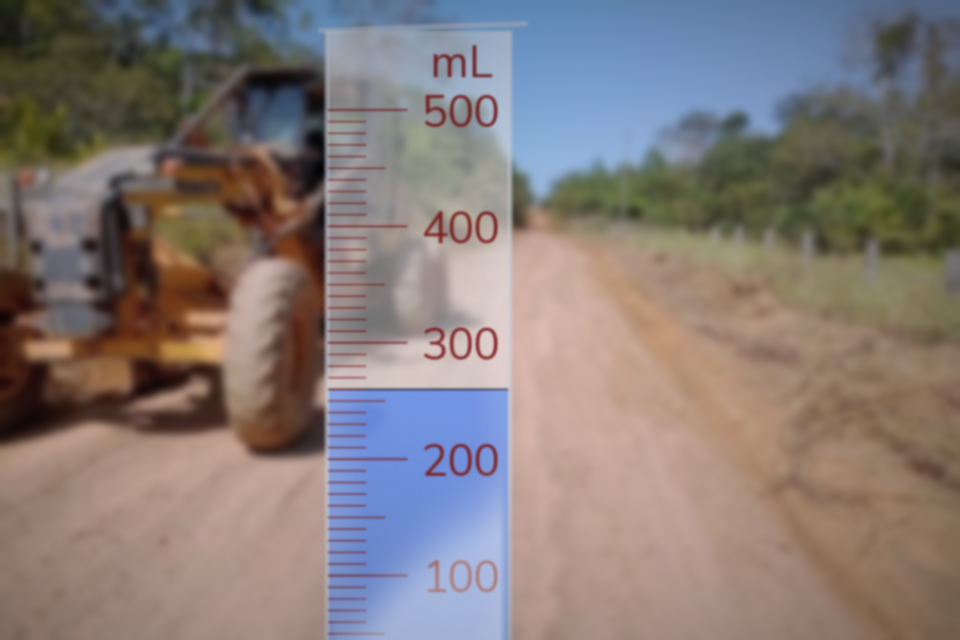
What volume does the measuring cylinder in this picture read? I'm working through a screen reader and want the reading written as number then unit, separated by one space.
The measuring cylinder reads 260 mL
